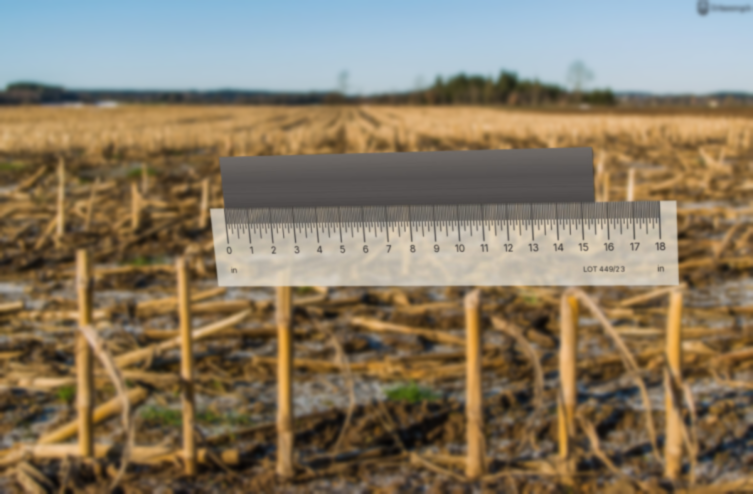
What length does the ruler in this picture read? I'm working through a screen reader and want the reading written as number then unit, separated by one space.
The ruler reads 15.5 in
